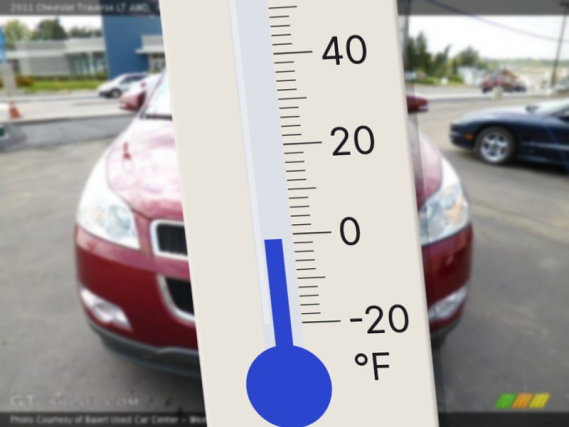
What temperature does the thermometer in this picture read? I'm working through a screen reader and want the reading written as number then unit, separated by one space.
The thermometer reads -1 °F
